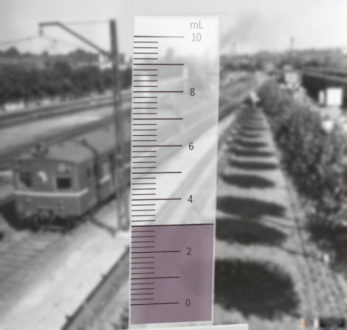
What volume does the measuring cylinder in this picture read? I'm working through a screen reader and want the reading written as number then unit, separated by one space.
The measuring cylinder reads 3 mL
